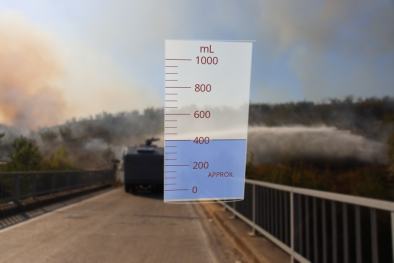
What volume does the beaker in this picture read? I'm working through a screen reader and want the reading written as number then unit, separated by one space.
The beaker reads 400 mL
